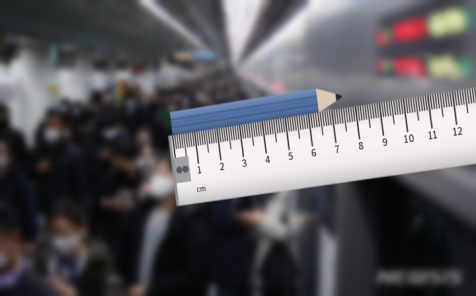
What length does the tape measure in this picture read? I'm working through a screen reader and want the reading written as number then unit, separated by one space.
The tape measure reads 7.5 cm
